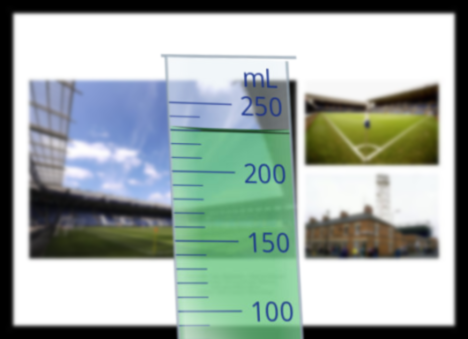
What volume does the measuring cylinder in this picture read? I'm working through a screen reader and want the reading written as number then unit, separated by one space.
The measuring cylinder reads 230 mL
